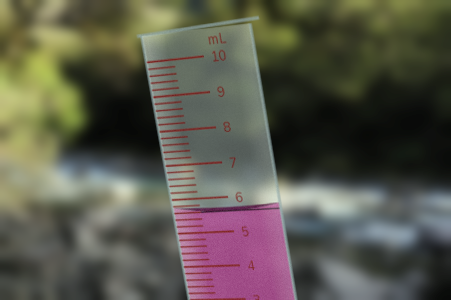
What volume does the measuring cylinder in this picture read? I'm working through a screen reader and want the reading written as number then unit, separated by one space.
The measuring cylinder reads 5.6 mL
